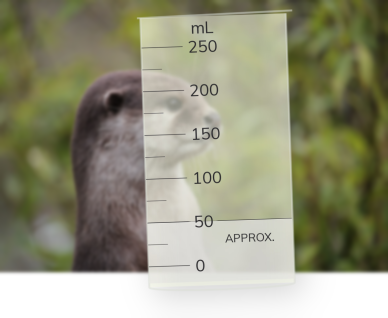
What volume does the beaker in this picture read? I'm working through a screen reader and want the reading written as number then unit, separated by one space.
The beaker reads 50 mL
